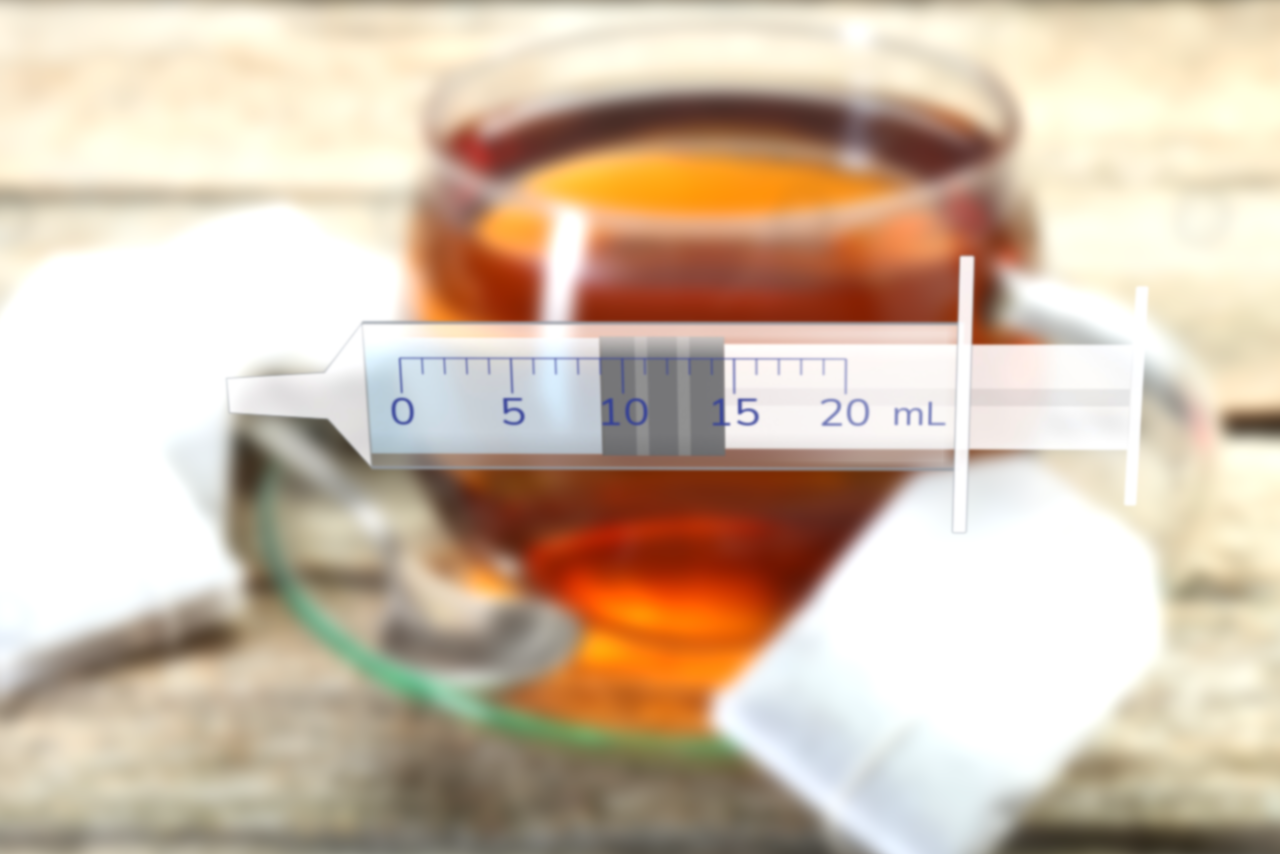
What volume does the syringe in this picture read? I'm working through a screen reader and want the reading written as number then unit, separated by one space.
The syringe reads 9 mL
